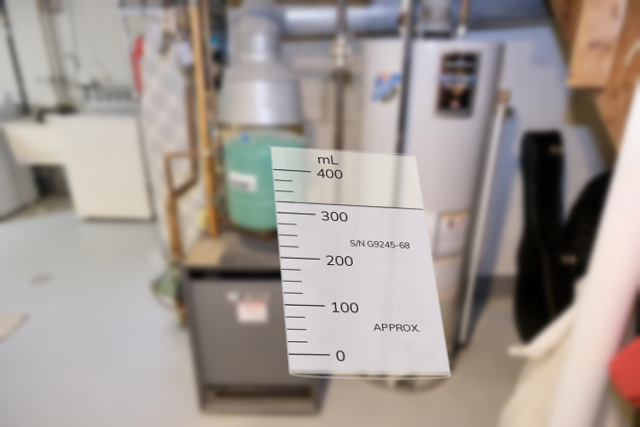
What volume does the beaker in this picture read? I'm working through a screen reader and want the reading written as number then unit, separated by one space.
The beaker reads 325 mL
